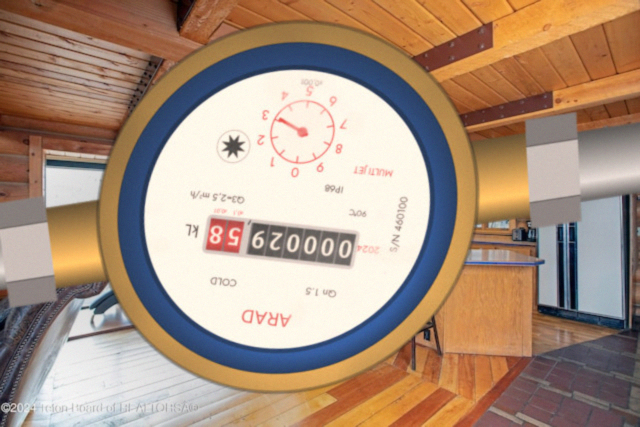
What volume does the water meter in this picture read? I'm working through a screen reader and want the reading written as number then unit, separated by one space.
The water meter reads 29.583 kL
